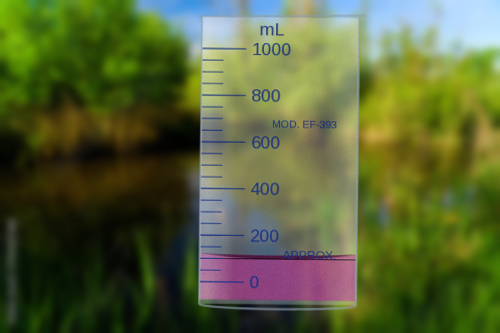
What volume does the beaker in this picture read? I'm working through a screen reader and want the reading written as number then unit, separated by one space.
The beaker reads 100 mL
